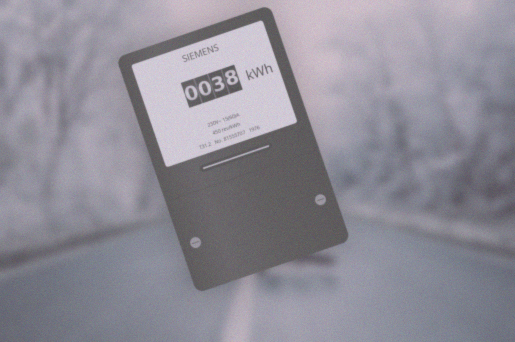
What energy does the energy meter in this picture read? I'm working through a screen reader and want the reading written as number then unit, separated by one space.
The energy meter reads 38 kWh
